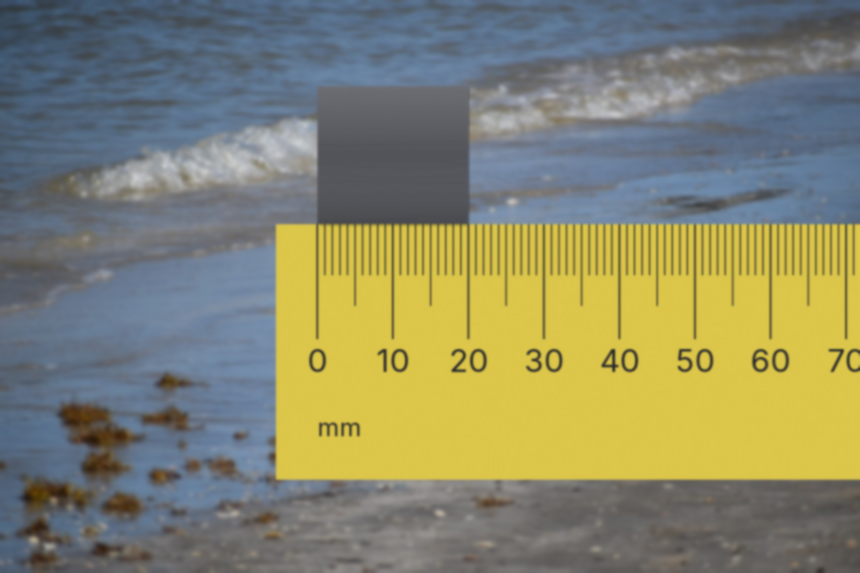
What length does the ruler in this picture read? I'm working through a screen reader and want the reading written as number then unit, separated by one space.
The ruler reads 20 mm
